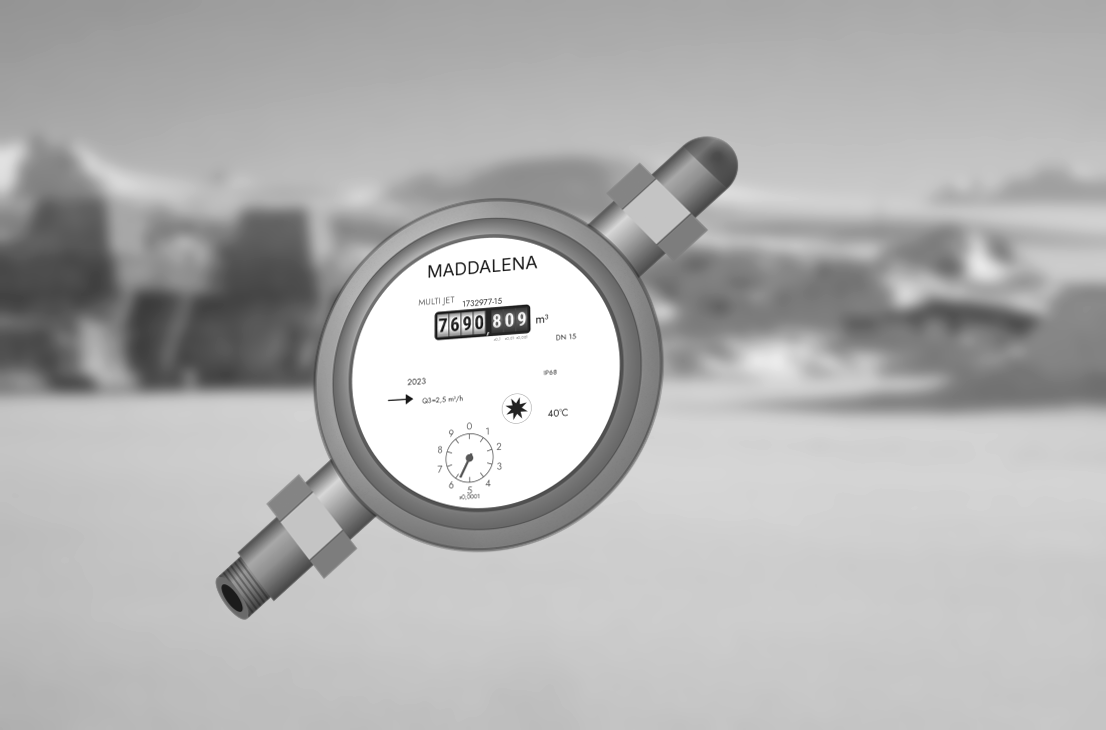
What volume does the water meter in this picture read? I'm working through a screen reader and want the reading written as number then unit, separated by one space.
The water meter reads 7690.8095 m³
